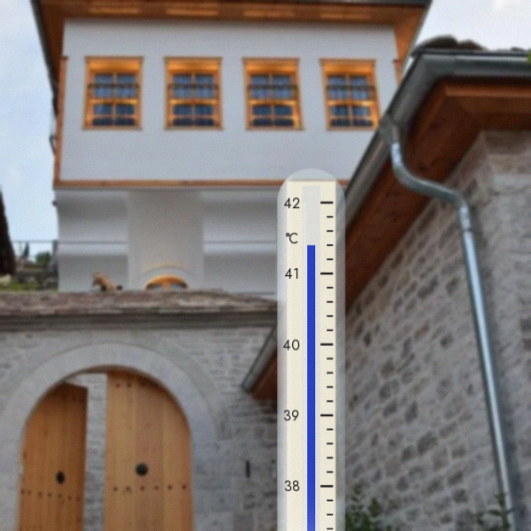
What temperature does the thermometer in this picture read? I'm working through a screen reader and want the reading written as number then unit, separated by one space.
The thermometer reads 41.4 °C
